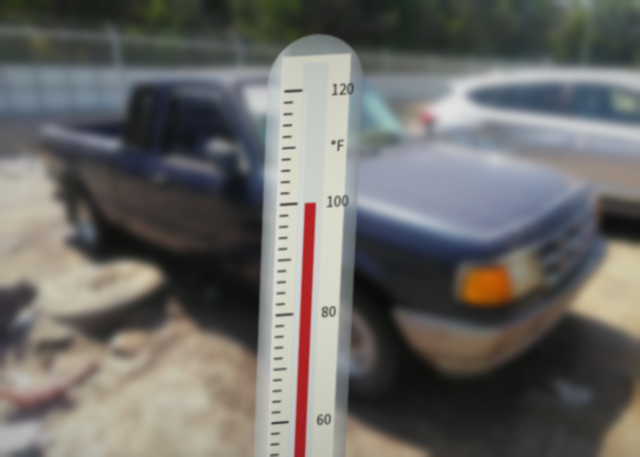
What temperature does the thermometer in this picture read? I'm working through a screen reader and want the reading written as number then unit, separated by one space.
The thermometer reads 100 °F
